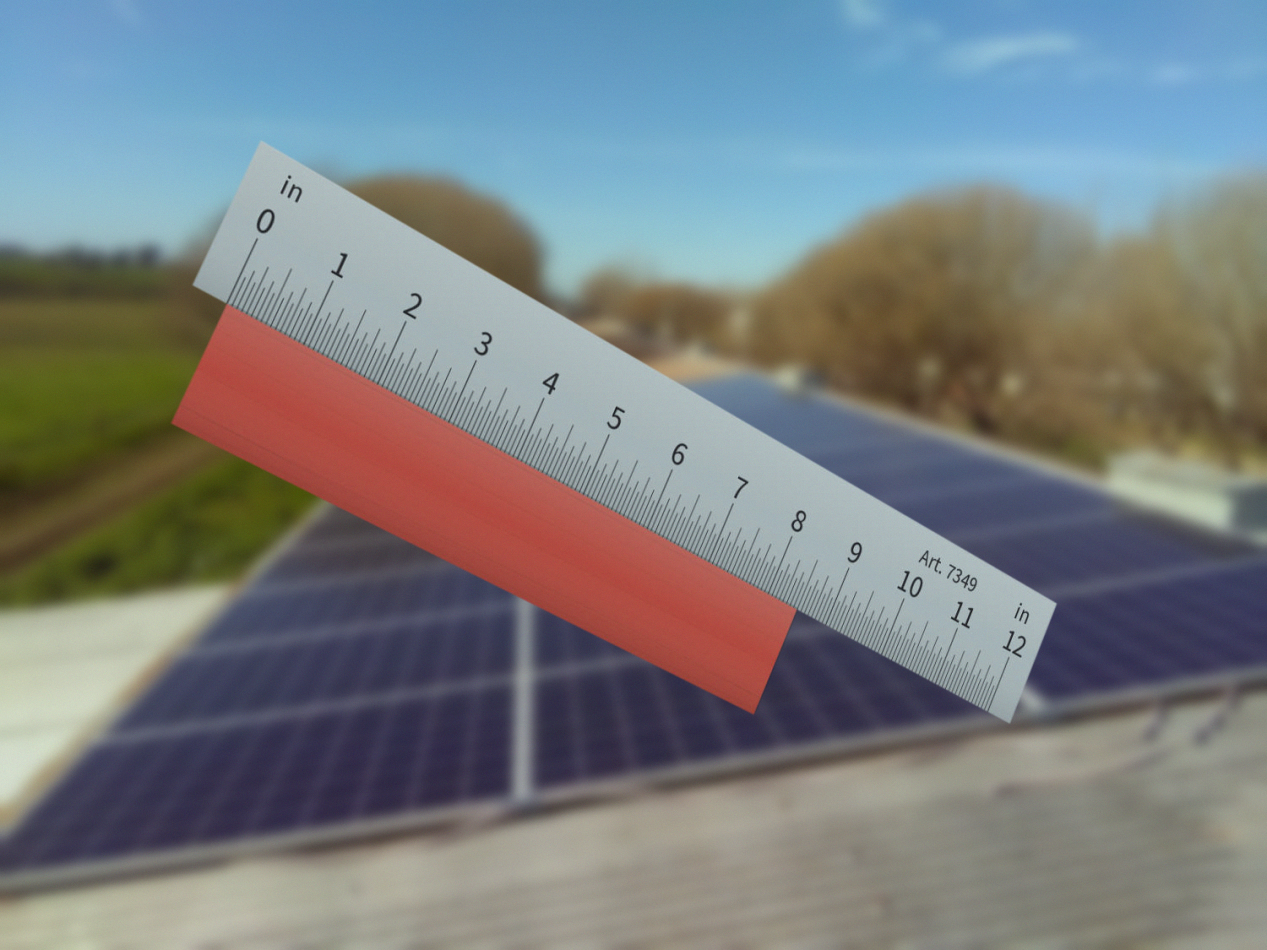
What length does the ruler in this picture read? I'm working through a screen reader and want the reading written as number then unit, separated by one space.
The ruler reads 8.5 in
